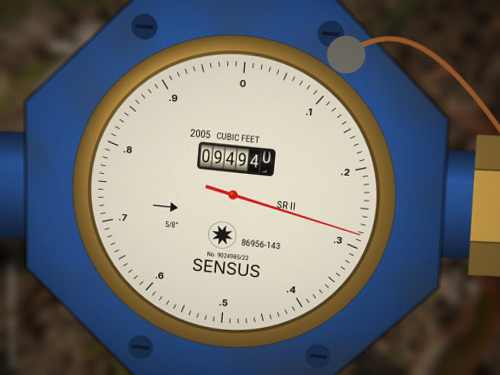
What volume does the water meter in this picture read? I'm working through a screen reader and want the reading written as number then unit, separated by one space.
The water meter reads 94940.28 ft³
